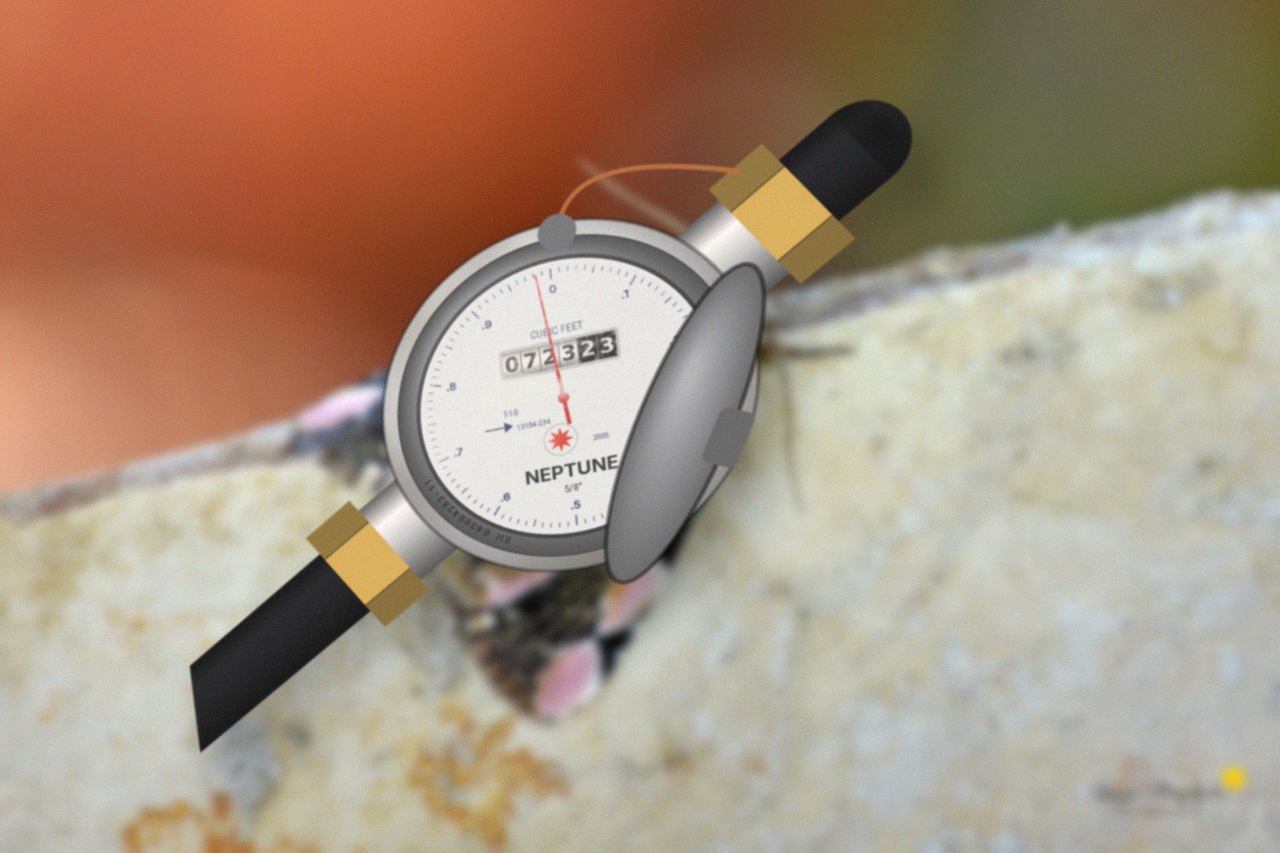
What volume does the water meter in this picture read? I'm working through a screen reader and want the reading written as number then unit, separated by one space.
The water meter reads 72322.98 ft³
